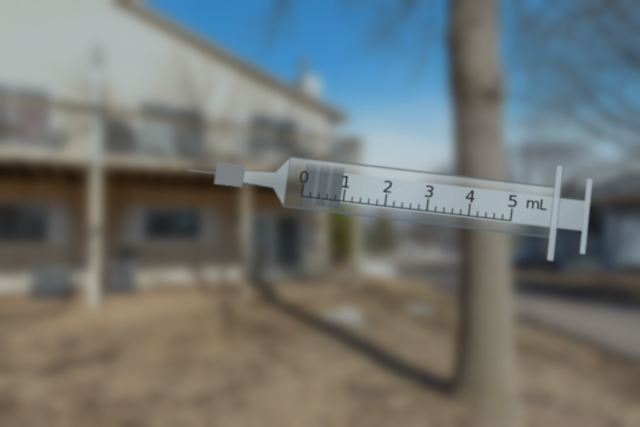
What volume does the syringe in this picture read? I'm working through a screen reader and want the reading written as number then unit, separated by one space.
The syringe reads 0 mL
